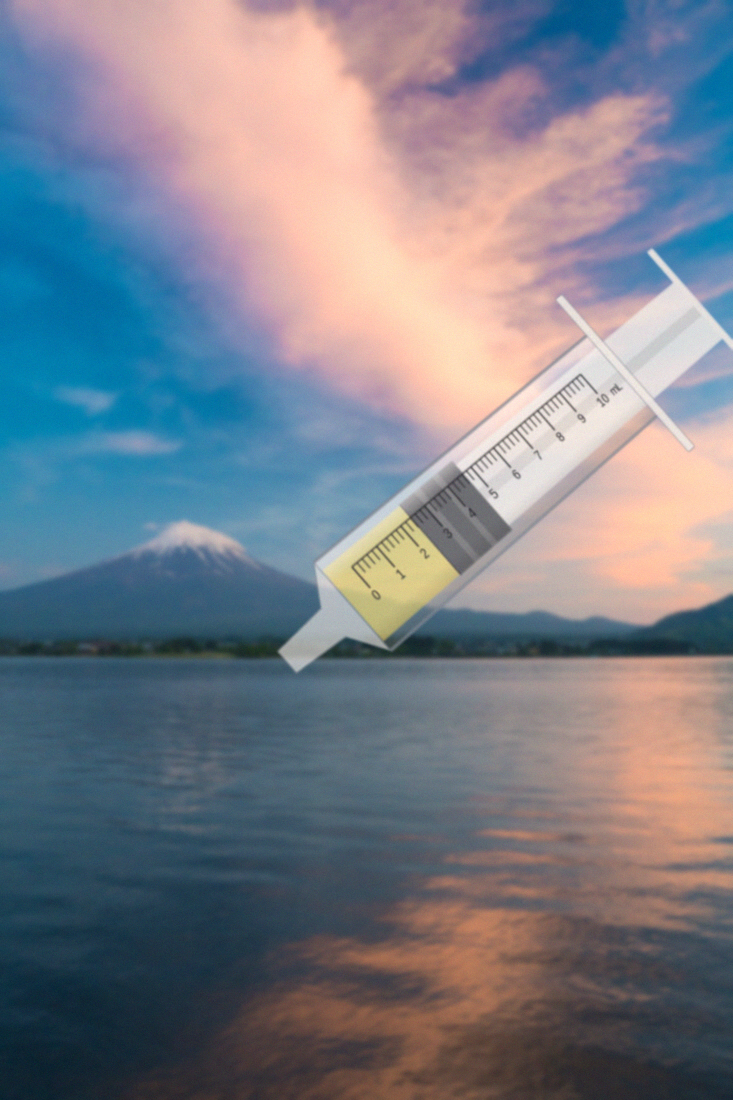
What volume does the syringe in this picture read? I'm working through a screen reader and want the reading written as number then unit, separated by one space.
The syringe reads 2.4 mL
